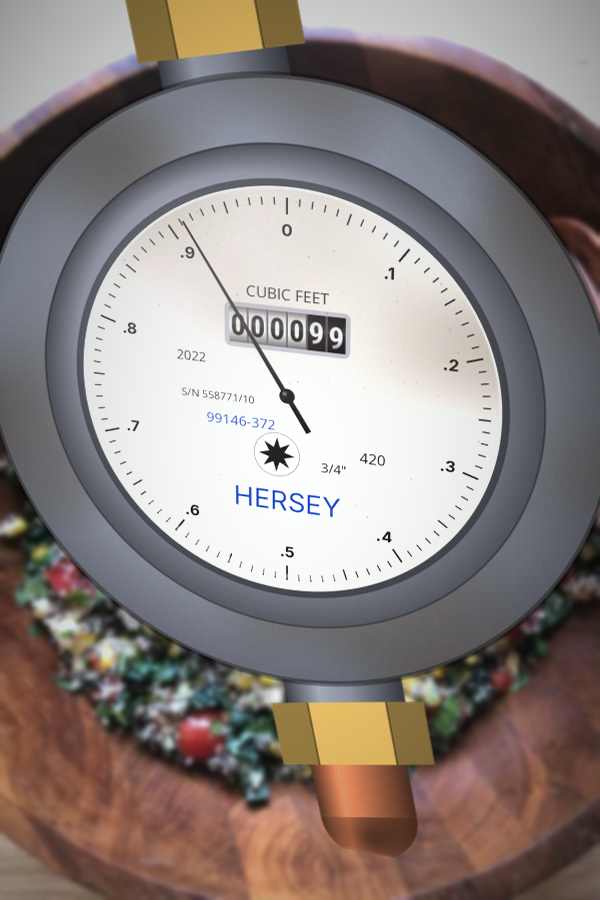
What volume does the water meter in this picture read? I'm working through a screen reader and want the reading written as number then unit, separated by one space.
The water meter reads 98.91 ft³
